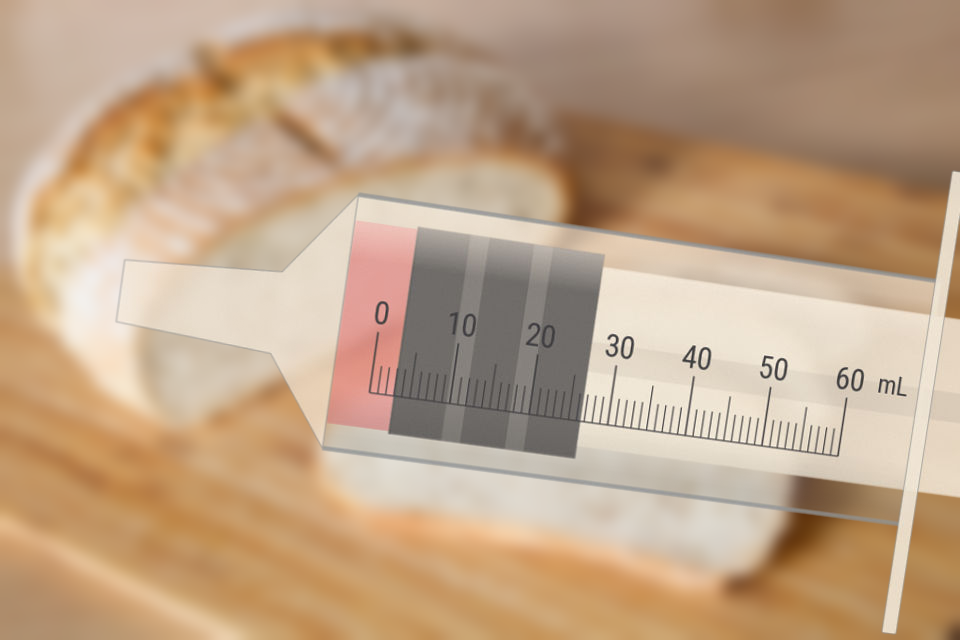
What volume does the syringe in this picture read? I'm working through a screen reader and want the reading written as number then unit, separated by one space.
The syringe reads 3 mL
